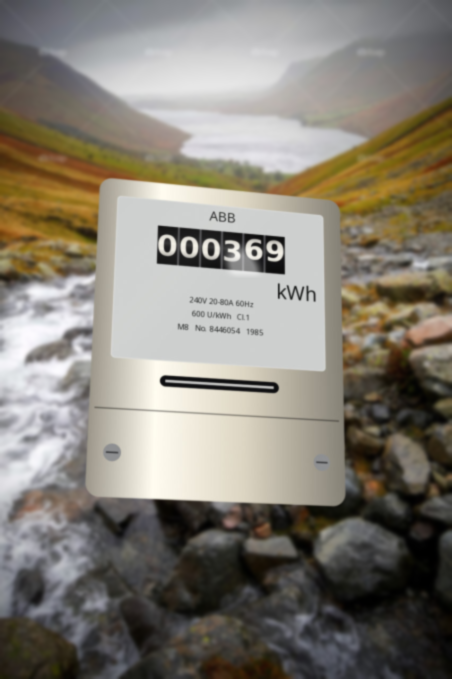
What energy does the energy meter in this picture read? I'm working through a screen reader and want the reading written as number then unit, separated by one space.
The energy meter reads 369 kWh
